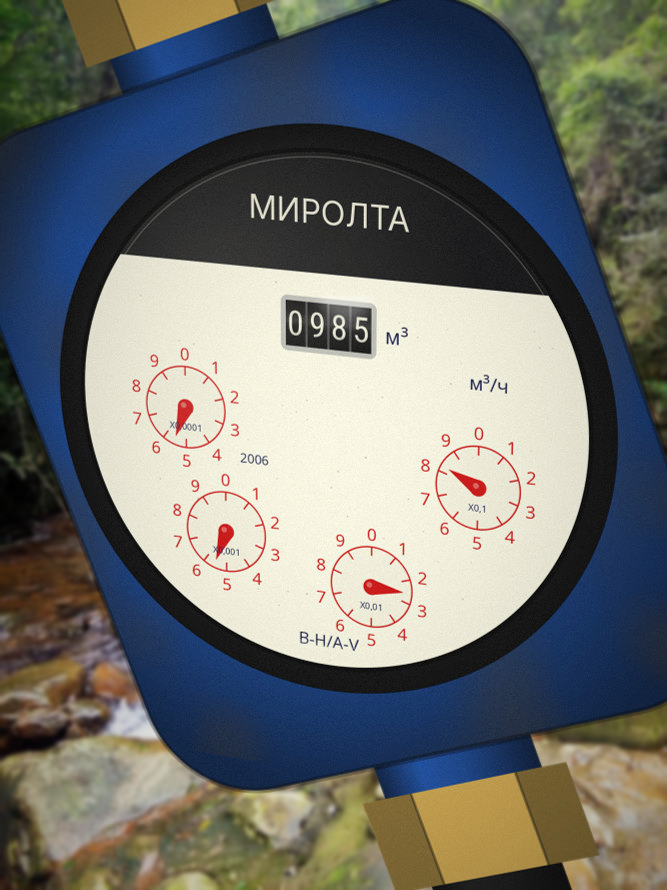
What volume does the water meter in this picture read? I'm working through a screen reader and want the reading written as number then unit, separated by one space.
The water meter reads 985.8255 m³
